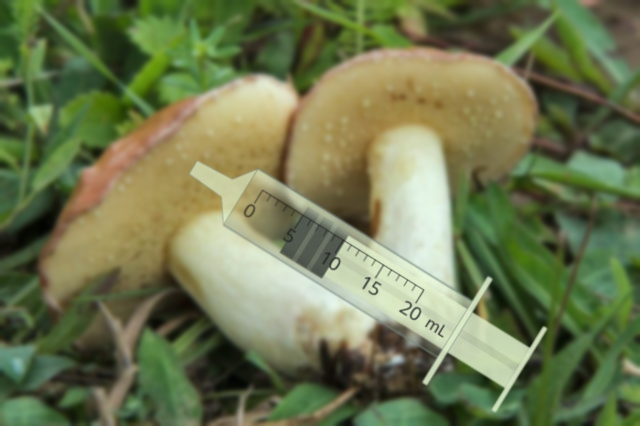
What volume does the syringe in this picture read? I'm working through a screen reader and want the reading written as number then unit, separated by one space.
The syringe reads 5 mL
